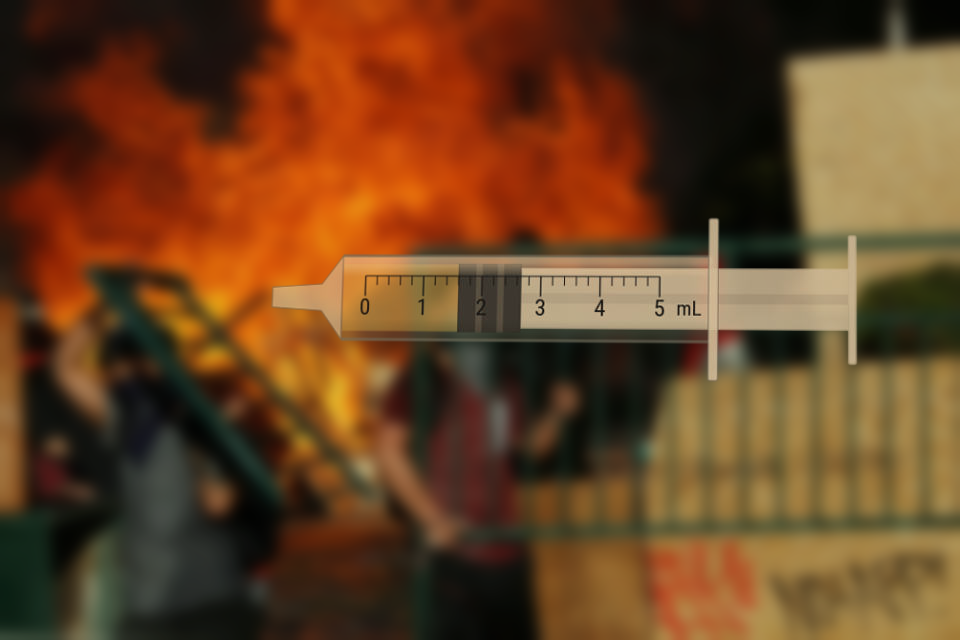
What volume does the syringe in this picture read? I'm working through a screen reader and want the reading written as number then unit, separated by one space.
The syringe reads 1.6 mL
